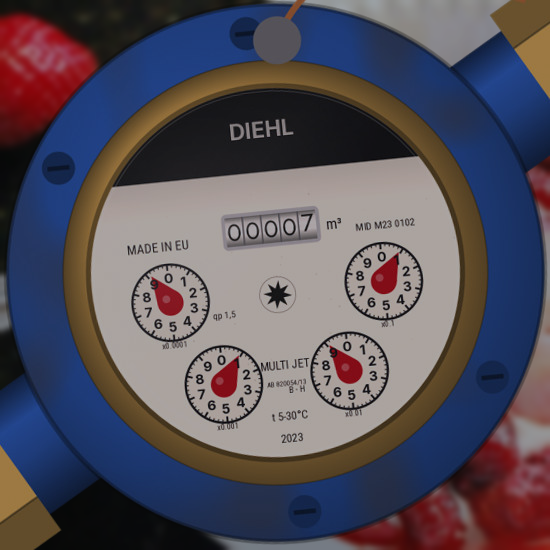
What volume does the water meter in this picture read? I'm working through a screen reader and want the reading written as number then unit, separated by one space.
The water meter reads 7.0909 m³
